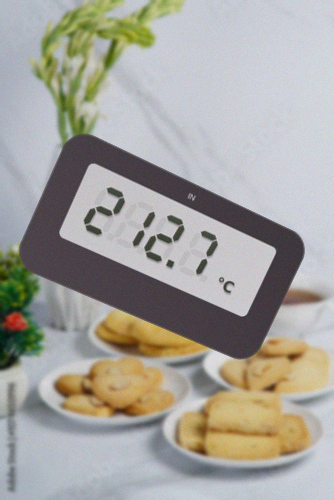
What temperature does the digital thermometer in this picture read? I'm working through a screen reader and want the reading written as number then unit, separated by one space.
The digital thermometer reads 212.7 °C
